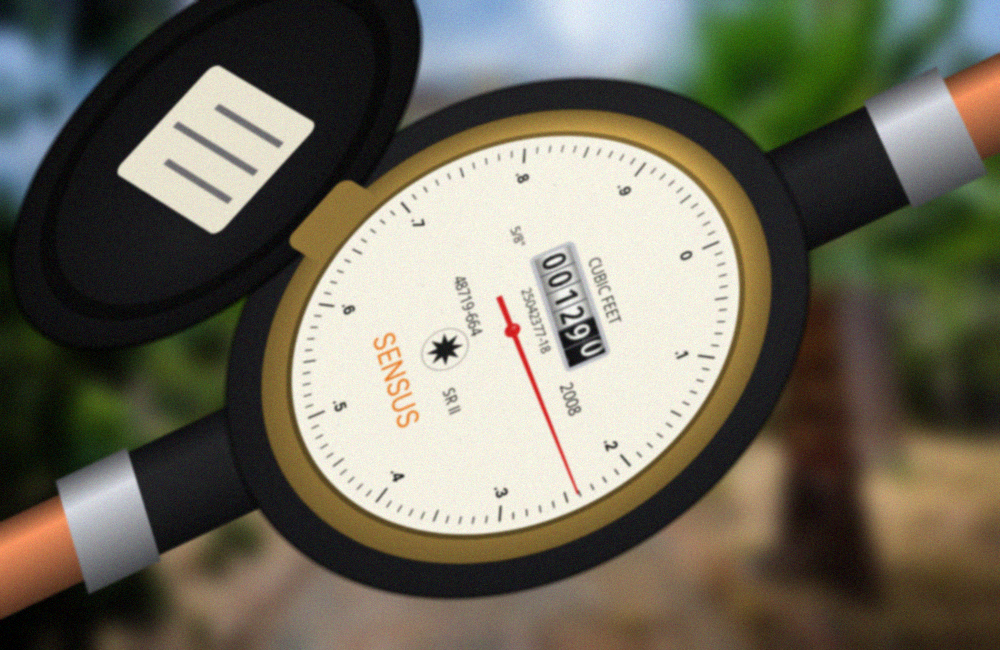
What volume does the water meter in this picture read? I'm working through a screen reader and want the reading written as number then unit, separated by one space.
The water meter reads 1290.24 ft³
